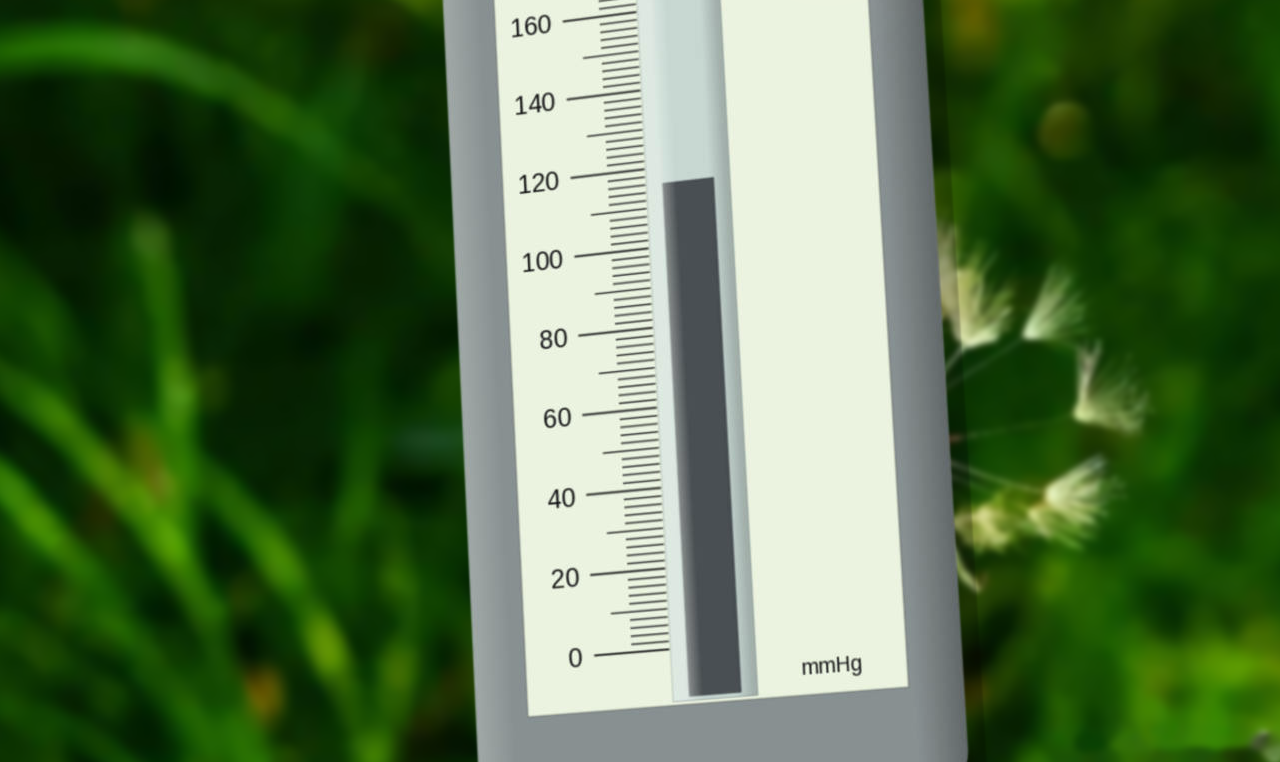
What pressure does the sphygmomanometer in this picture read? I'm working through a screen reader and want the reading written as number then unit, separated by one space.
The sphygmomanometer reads 116 mmHg
